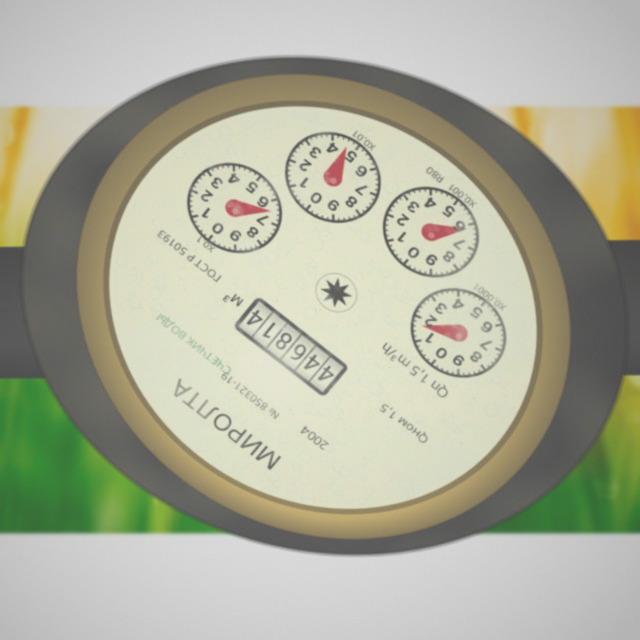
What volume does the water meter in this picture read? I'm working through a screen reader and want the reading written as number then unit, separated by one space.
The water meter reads 446814.6461 m³
